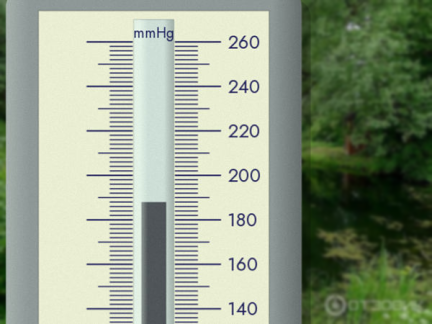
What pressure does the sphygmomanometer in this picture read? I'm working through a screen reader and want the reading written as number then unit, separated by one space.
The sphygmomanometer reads 188 mmHg
